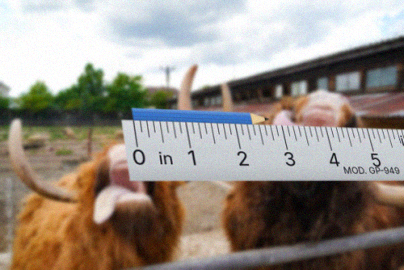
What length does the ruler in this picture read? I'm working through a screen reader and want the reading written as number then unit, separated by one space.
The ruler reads 2.75 in
